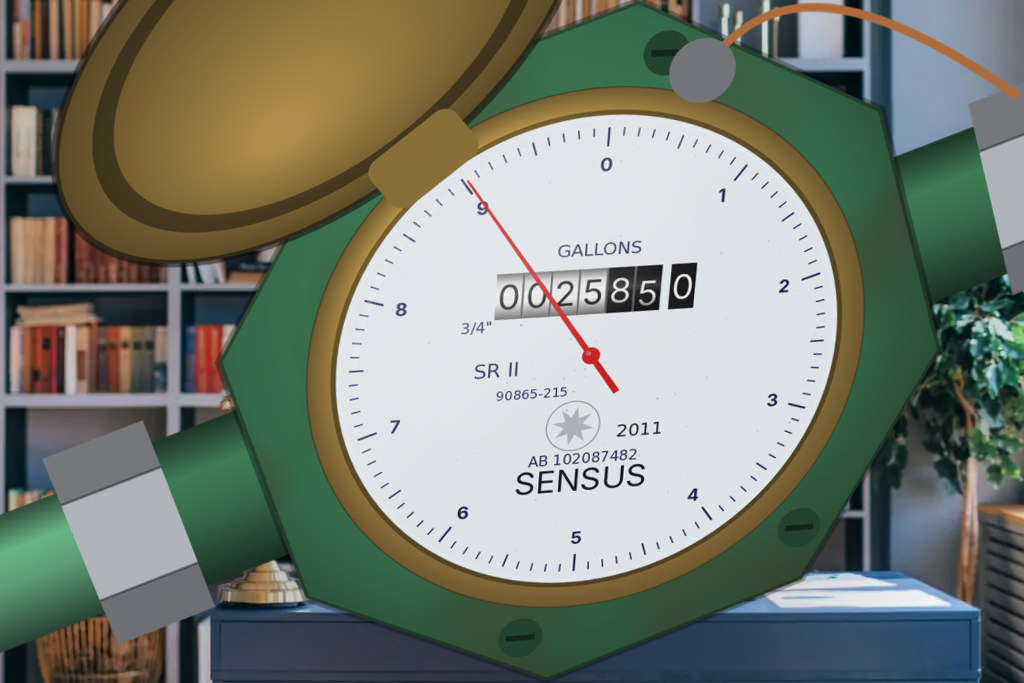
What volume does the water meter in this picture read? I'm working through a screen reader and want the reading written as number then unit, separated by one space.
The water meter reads 25849.0 gal
